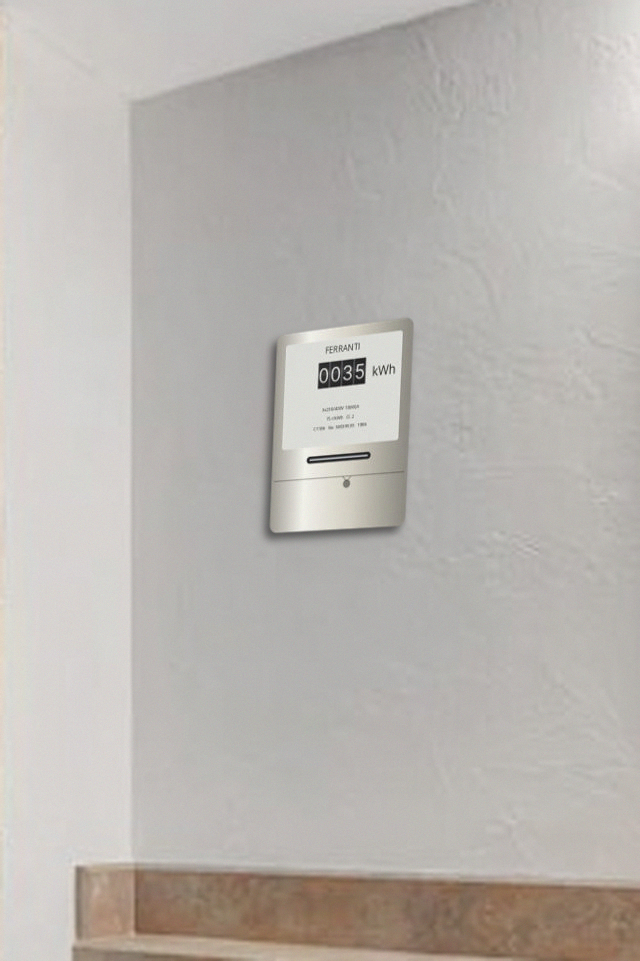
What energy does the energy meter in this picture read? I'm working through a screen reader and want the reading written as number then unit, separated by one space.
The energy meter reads 35 kWh
